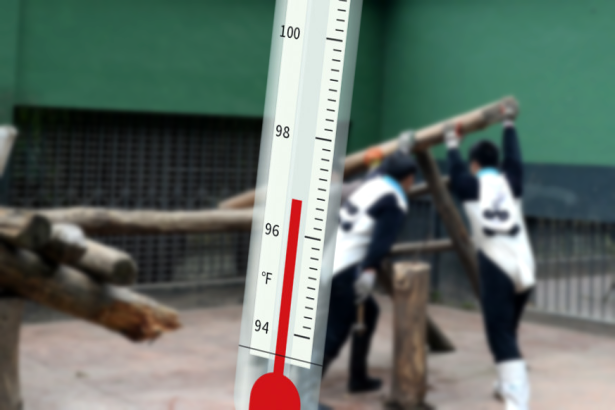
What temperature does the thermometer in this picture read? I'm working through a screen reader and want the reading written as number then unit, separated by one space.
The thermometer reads 96.7 °F
